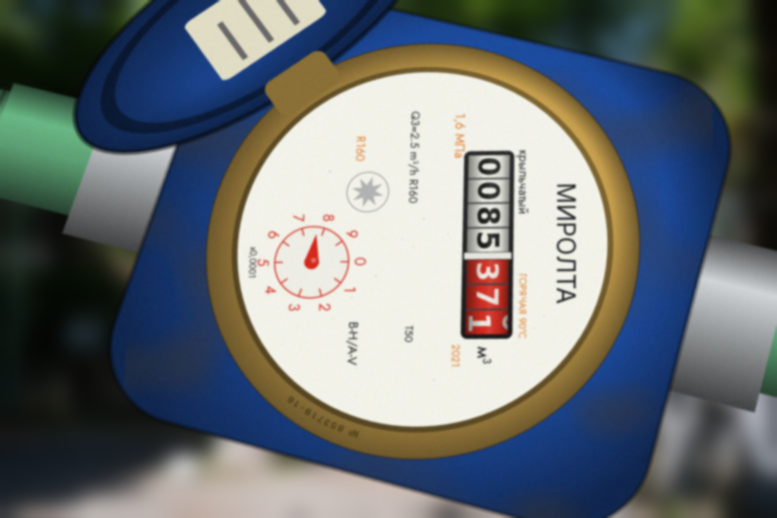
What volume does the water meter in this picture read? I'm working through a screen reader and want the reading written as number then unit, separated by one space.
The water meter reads 85.3707 m³
